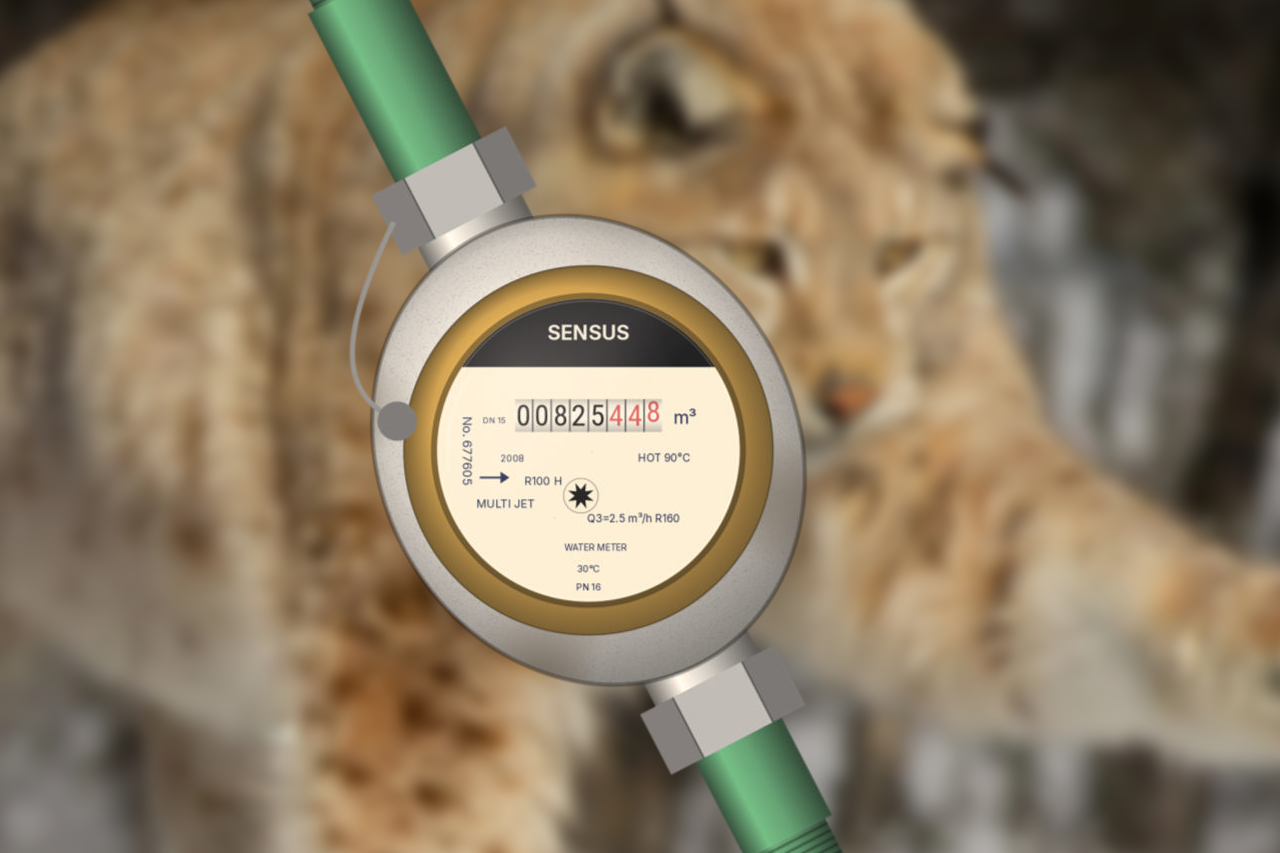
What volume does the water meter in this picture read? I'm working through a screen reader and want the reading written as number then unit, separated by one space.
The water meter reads 825.448 m³
